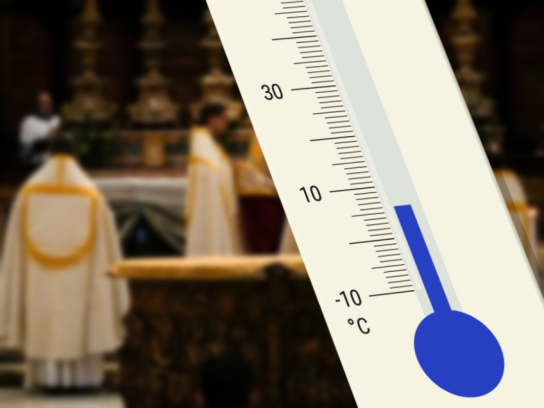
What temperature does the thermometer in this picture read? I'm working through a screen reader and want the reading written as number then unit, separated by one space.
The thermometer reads 6 °C
